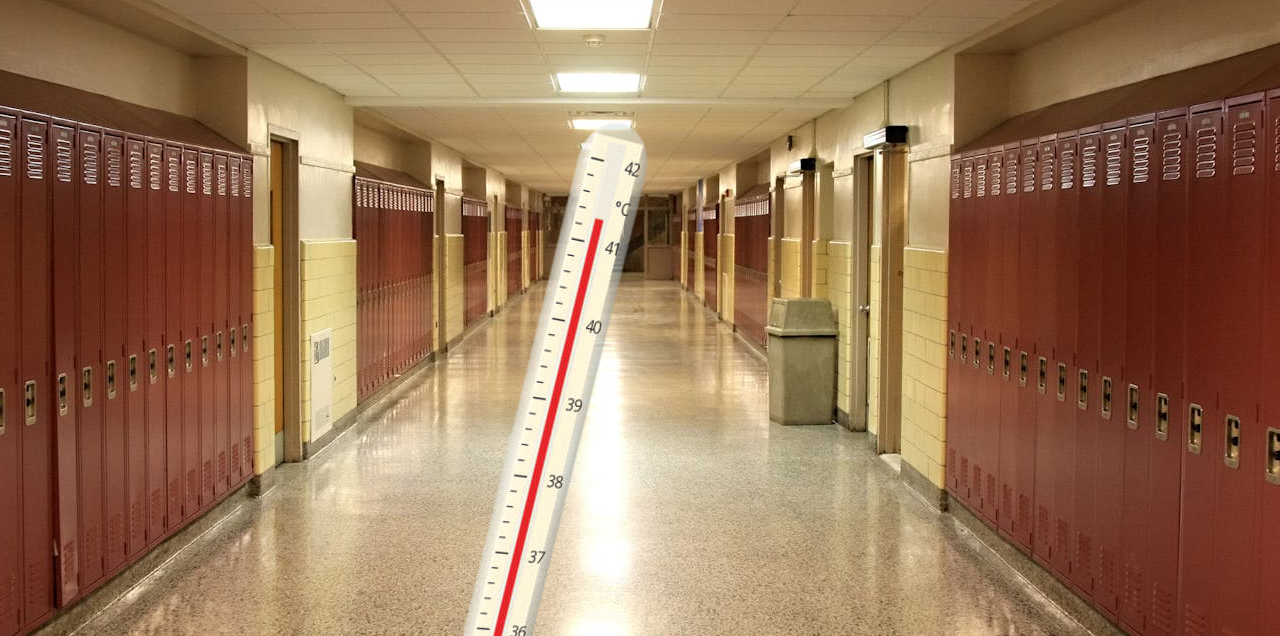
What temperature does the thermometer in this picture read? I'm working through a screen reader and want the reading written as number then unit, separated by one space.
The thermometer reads 41.3 °C
